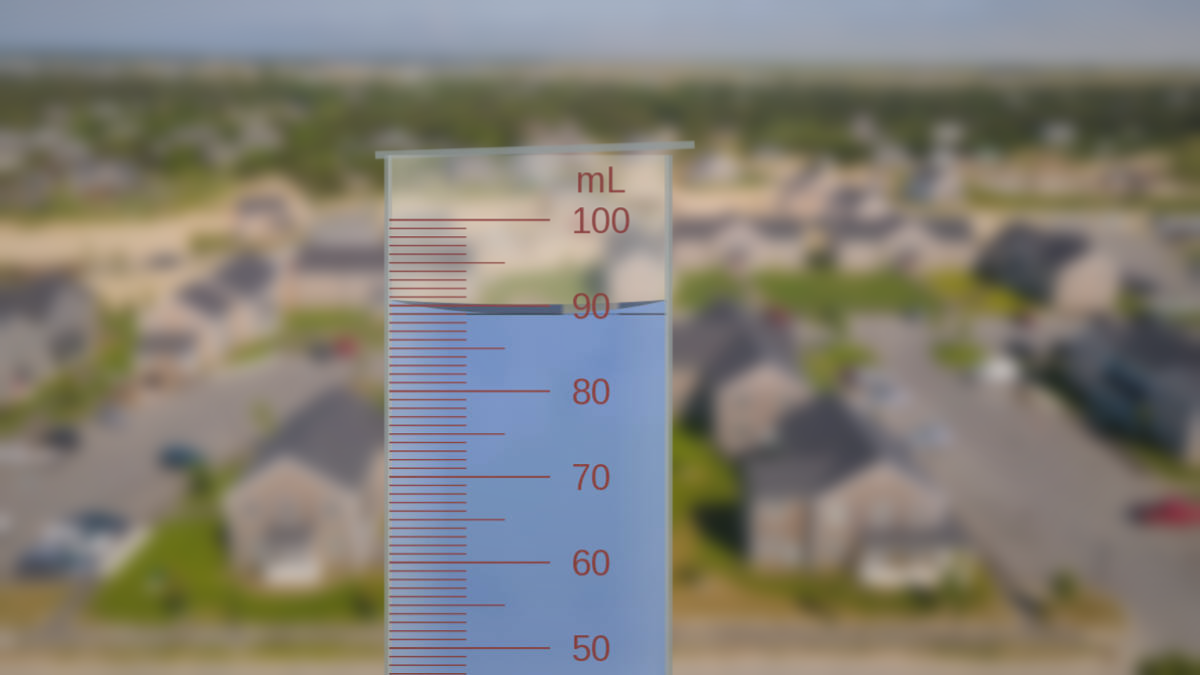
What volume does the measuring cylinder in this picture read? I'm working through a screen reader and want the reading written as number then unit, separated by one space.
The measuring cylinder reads 89 mL
